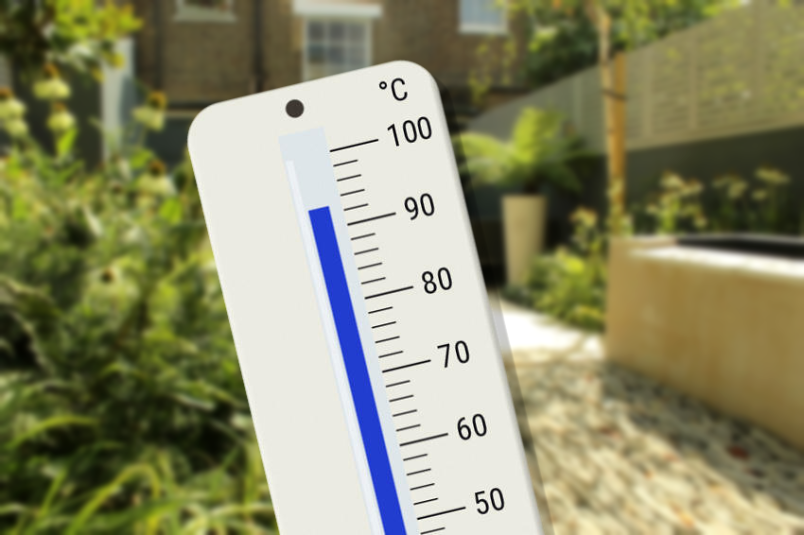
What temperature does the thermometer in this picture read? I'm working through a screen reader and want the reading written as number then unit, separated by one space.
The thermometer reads 93 °C
